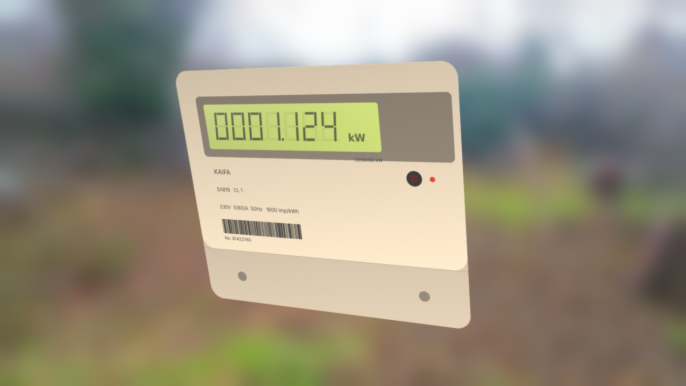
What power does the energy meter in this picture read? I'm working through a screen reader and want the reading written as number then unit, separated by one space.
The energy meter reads 1.124 kW
